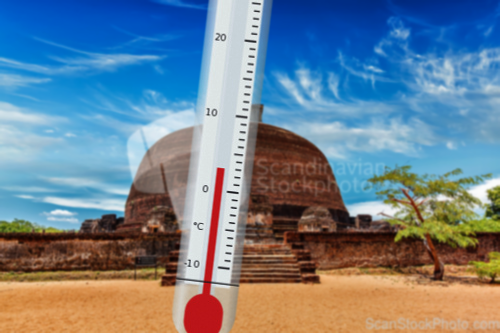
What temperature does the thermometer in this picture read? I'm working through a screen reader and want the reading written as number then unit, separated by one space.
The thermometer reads 3 °C
